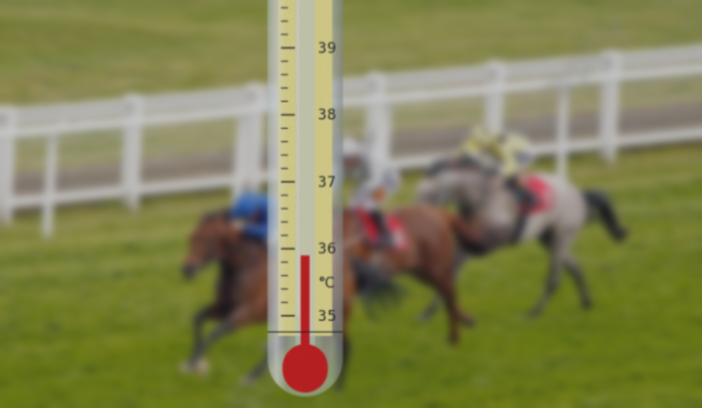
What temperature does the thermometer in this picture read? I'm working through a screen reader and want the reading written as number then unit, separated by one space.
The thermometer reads 35.9 °C
